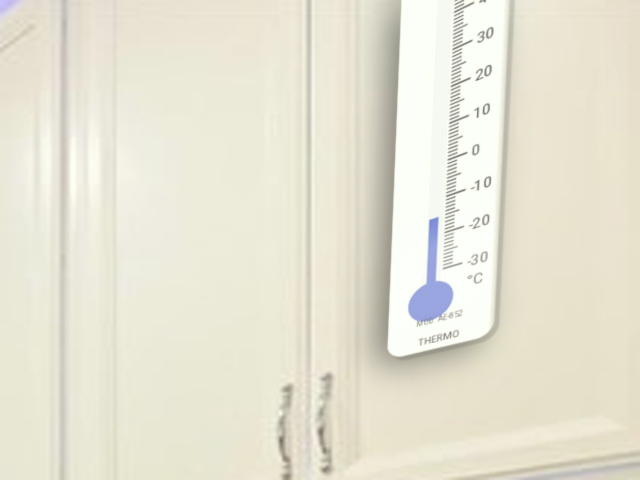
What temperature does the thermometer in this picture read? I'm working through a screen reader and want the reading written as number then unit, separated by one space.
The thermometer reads -15 °C
